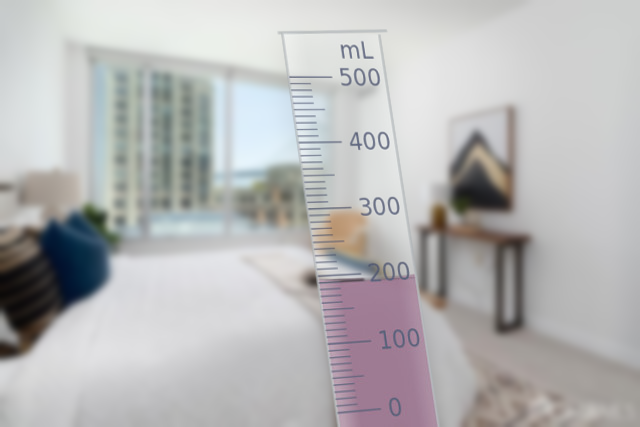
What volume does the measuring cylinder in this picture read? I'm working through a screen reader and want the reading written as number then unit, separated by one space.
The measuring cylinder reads 190 mL
